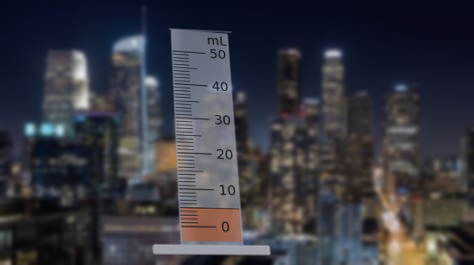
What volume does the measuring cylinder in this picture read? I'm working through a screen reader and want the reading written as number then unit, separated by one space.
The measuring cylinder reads 5 mL
